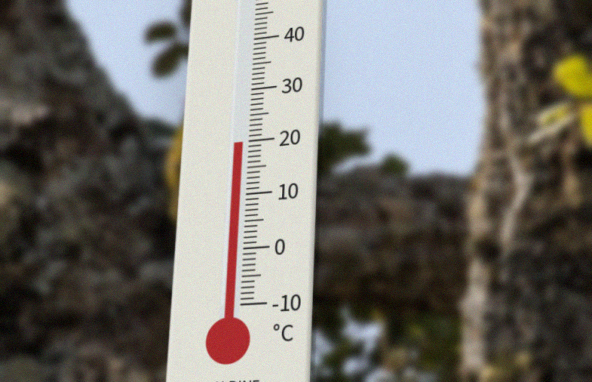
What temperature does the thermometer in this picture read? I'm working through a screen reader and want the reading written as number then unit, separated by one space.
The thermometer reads 20 °C
